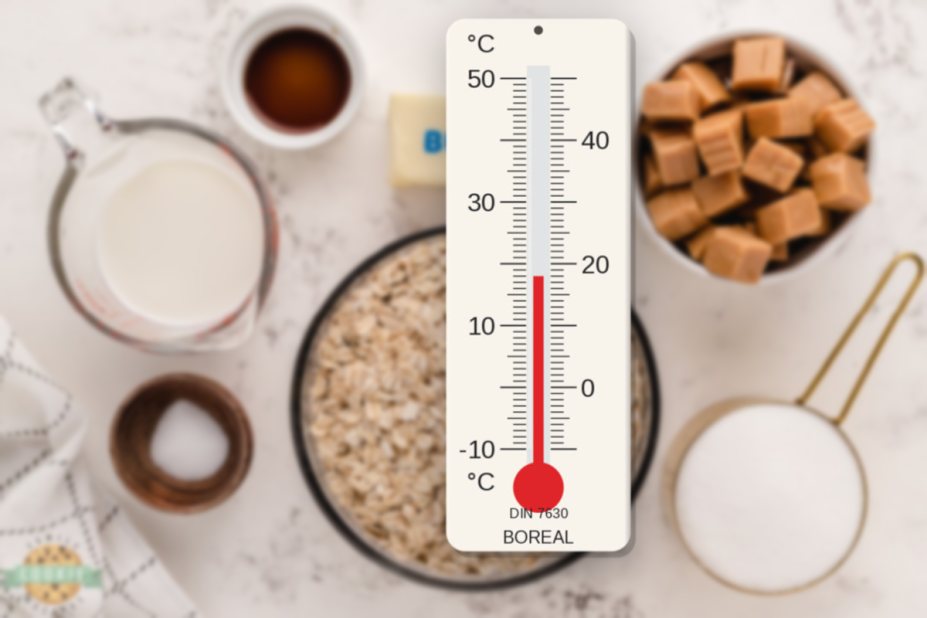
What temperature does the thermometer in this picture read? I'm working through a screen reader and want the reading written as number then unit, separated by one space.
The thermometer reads 18 °C
